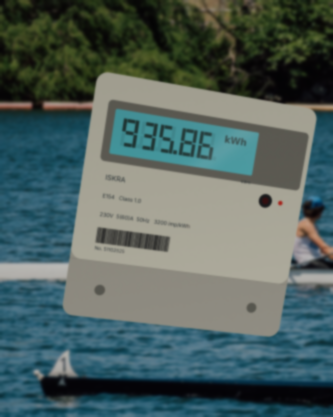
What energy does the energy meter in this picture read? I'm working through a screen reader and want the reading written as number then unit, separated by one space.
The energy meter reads 935.86 kWh
